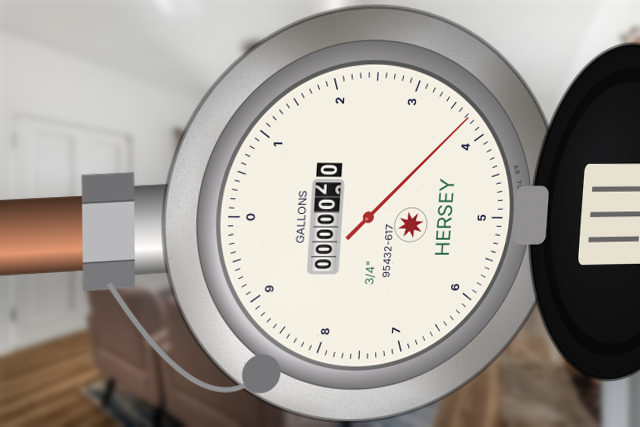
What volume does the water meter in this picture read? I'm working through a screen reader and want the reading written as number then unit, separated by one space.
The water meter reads 23.7 gal
